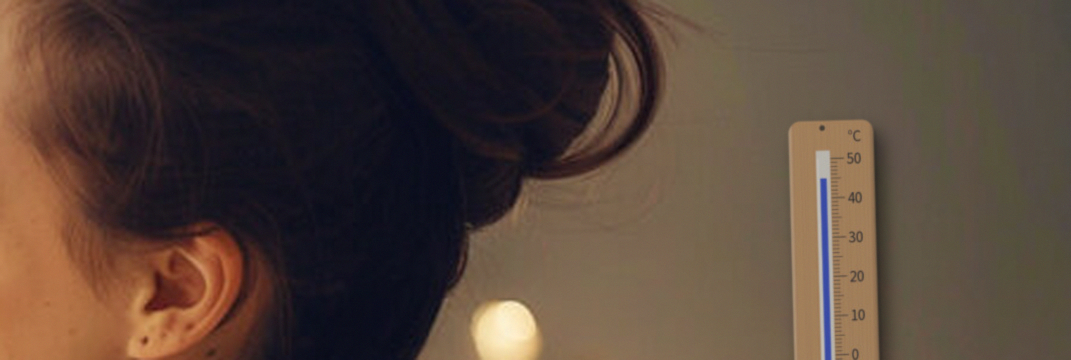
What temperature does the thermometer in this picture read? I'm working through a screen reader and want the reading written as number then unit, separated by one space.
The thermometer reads 45 °C
